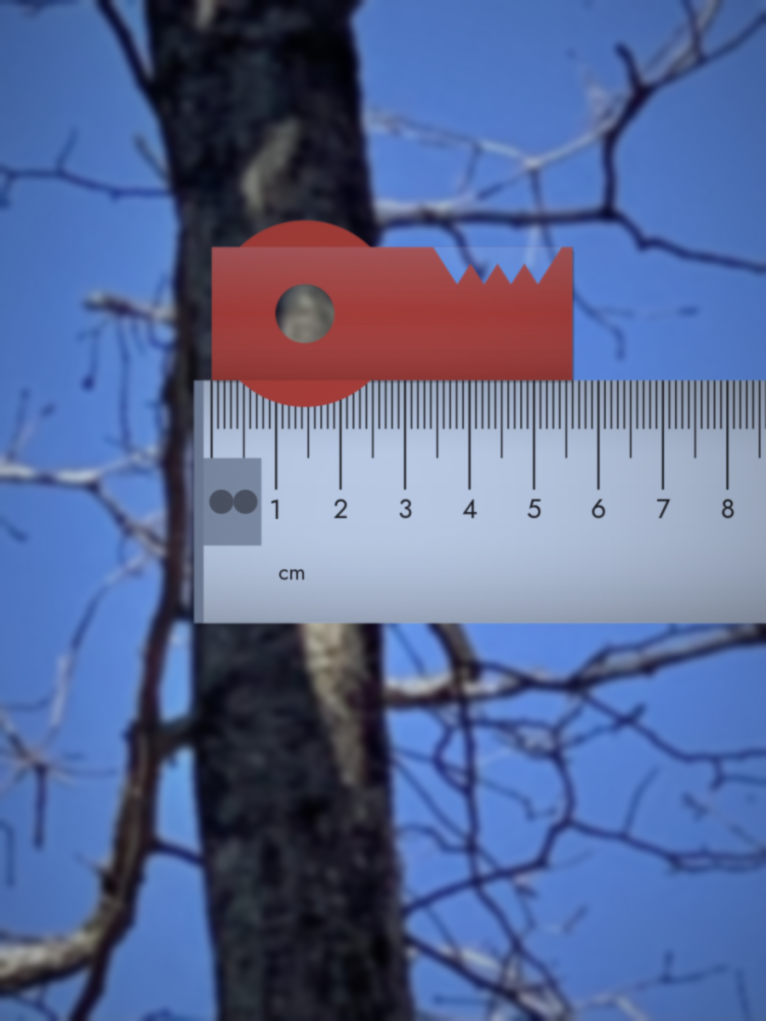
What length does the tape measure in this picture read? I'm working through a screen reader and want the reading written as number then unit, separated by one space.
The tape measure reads 5.6 cm
